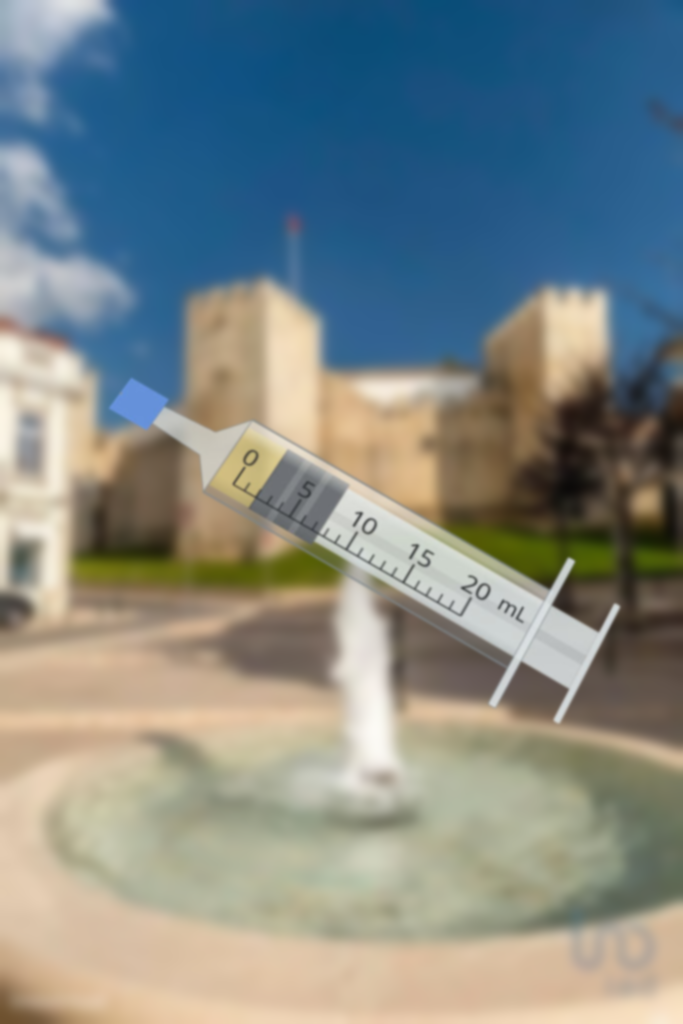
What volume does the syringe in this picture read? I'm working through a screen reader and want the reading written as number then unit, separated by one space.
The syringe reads 2 mL
